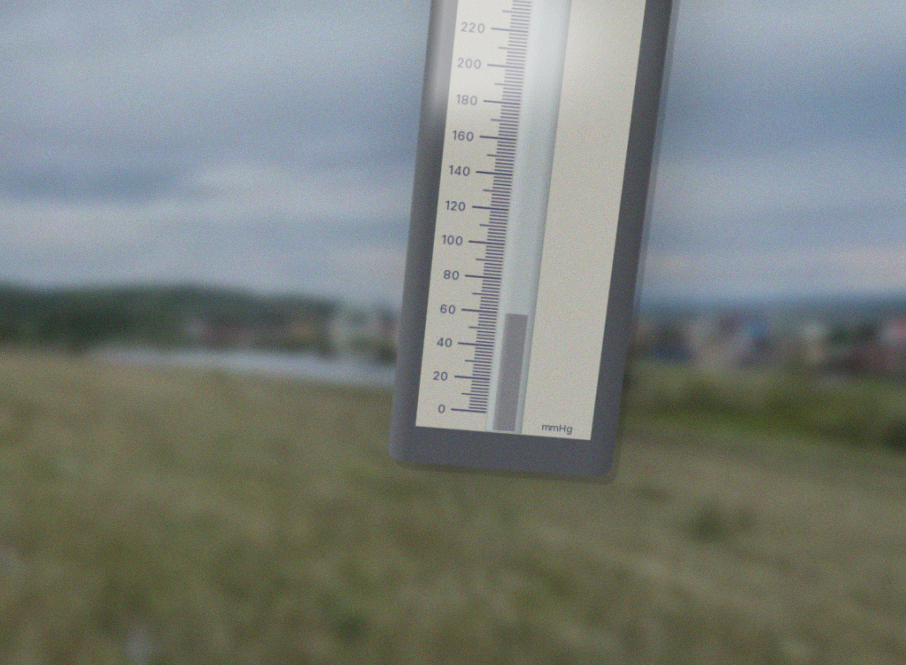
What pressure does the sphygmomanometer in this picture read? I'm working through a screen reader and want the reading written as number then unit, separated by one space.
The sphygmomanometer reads 60 mmHg
